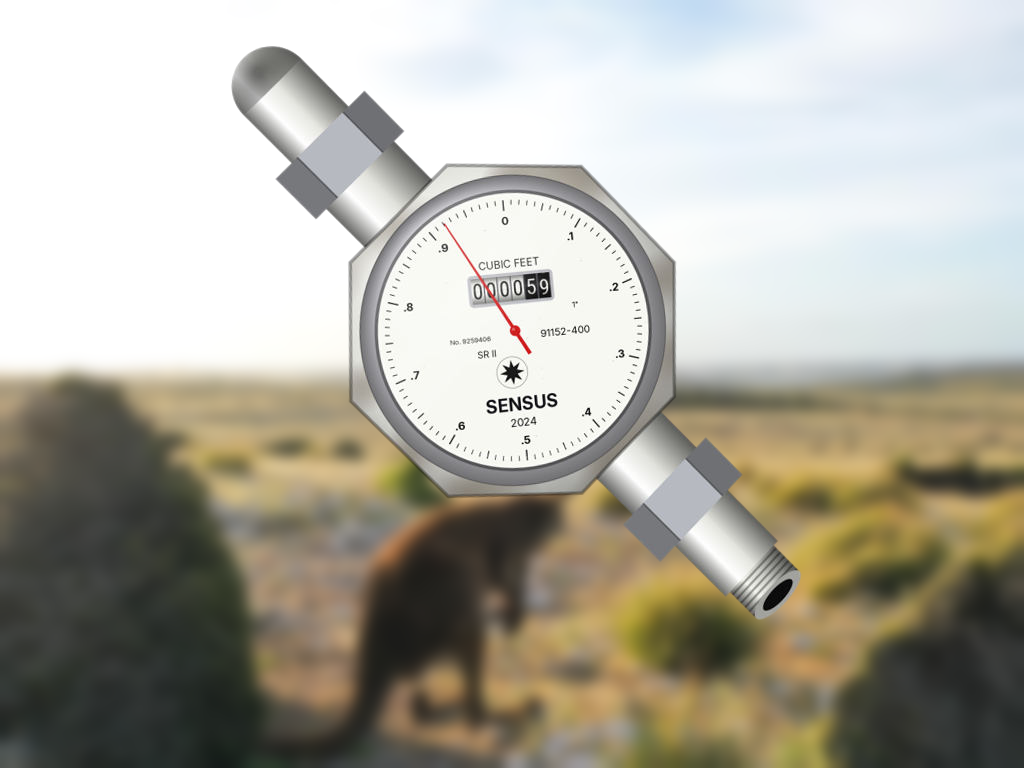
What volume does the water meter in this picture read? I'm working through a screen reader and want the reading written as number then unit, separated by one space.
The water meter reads 58.92 ft³
